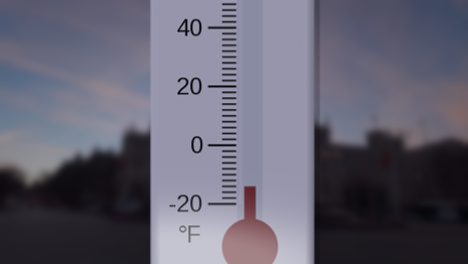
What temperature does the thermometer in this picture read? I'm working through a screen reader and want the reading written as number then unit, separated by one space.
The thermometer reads -14 °F
